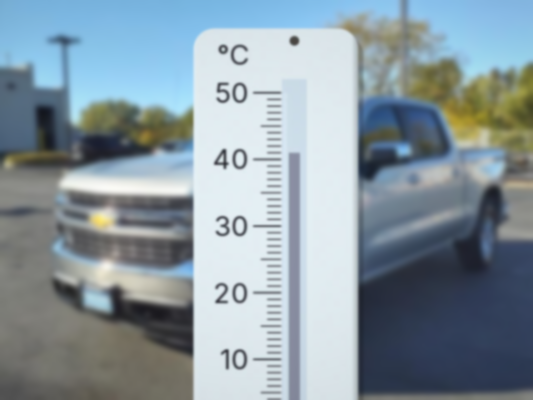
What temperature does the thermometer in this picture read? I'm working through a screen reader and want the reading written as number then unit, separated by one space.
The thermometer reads 41 °C
